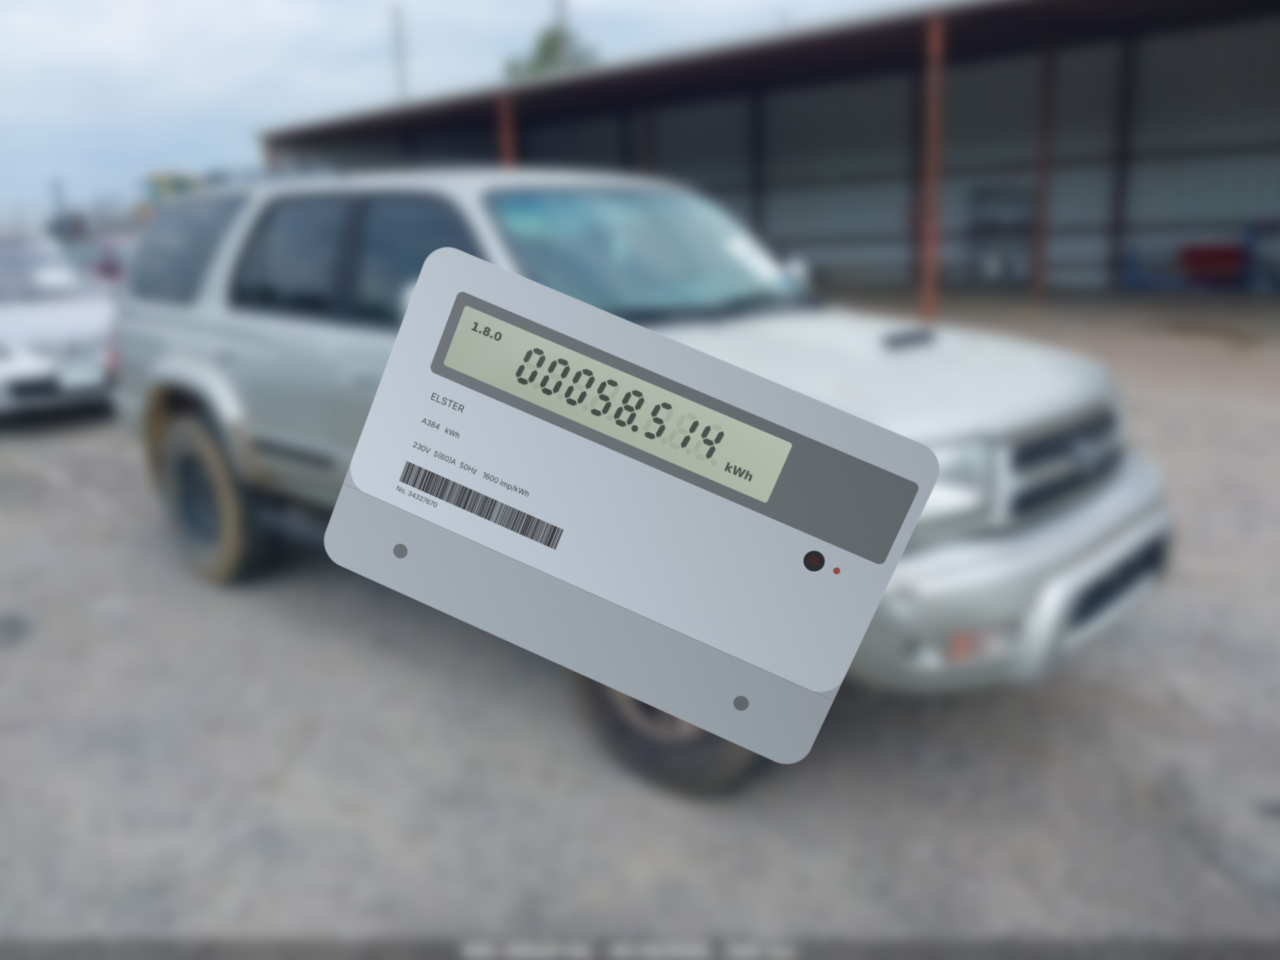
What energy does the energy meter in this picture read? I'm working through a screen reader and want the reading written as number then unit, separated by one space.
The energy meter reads 58.514 kWh
